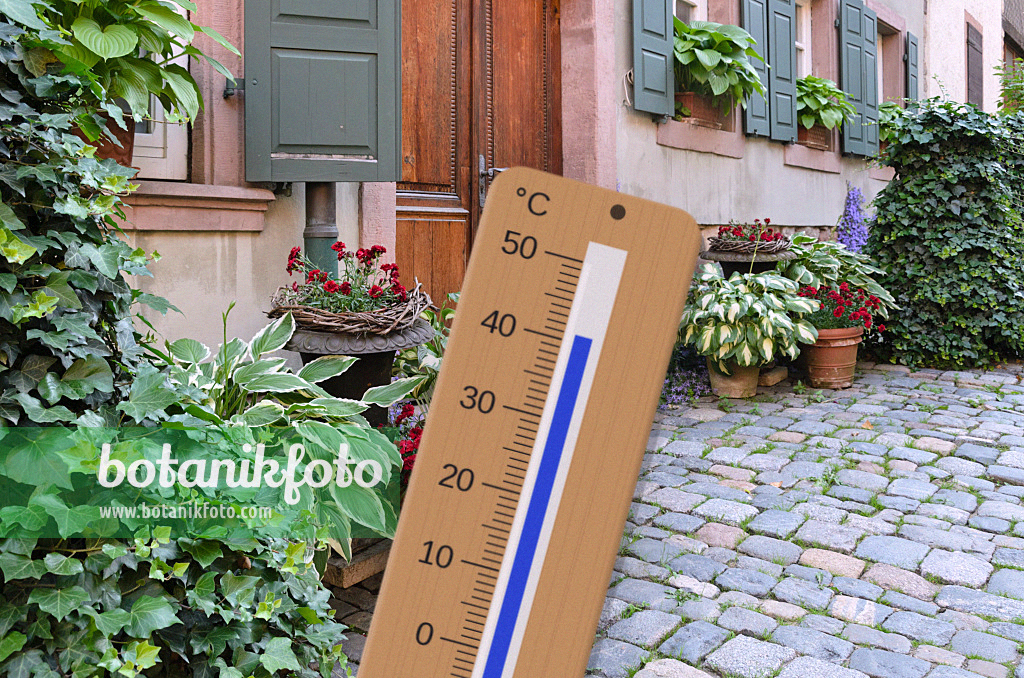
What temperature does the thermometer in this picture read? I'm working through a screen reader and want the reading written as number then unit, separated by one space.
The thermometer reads 41 °C
